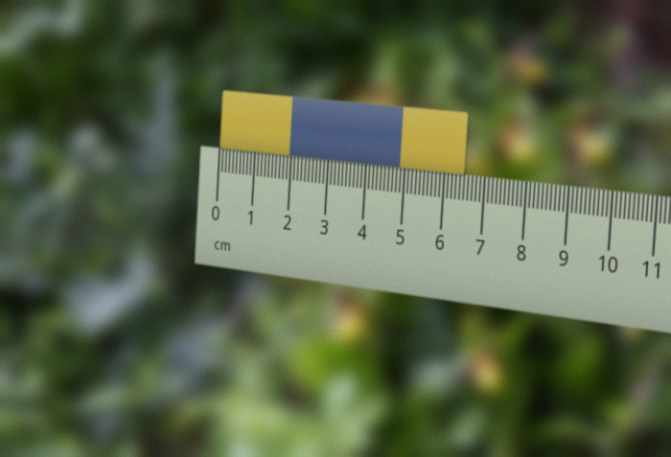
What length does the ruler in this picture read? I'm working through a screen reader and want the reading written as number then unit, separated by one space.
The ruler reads 6.5 cm
